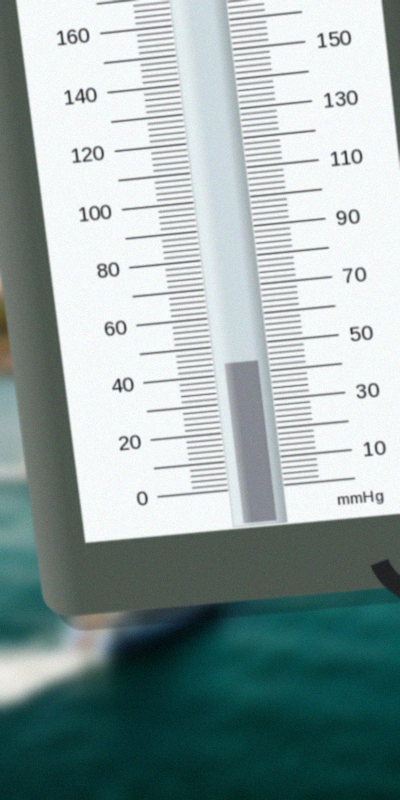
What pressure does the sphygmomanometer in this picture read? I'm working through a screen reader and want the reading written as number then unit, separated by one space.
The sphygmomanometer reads 44 mmHg
